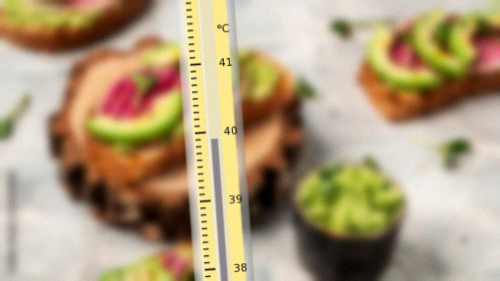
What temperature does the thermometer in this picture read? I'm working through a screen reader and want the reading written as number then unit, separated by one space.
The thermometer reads 39.9 °C
